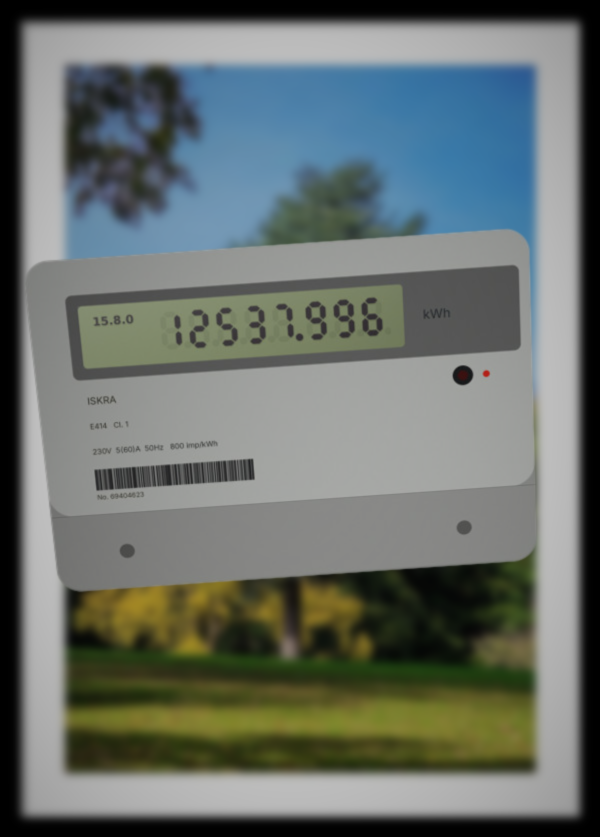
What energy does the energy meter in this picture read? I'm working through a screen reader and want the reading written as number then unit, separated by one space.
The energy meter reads 12537.996 kWh
